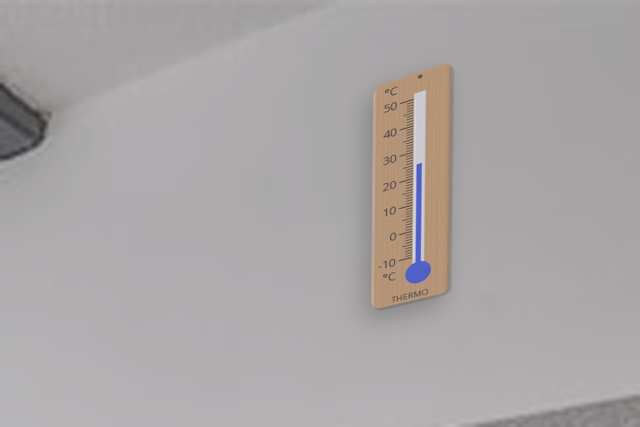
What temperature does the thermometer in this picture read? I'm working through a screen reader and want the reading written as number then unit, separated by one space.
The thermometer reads 25 °C
